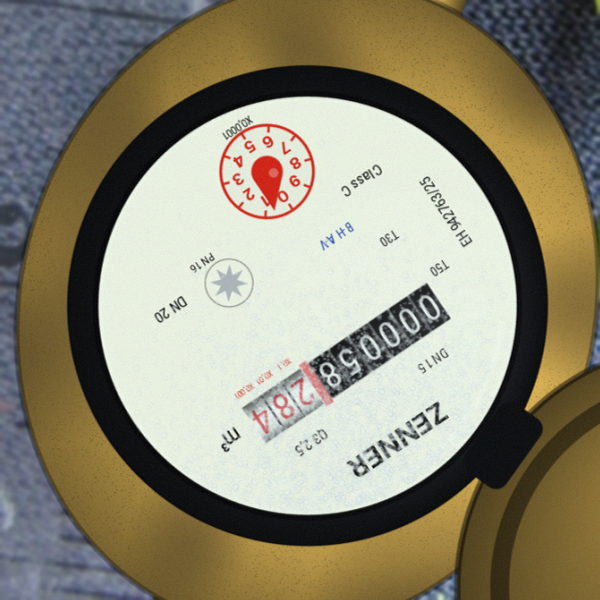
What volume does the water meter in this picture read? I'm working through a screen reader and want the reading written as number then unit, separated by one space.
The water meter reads 58.2840 m³
